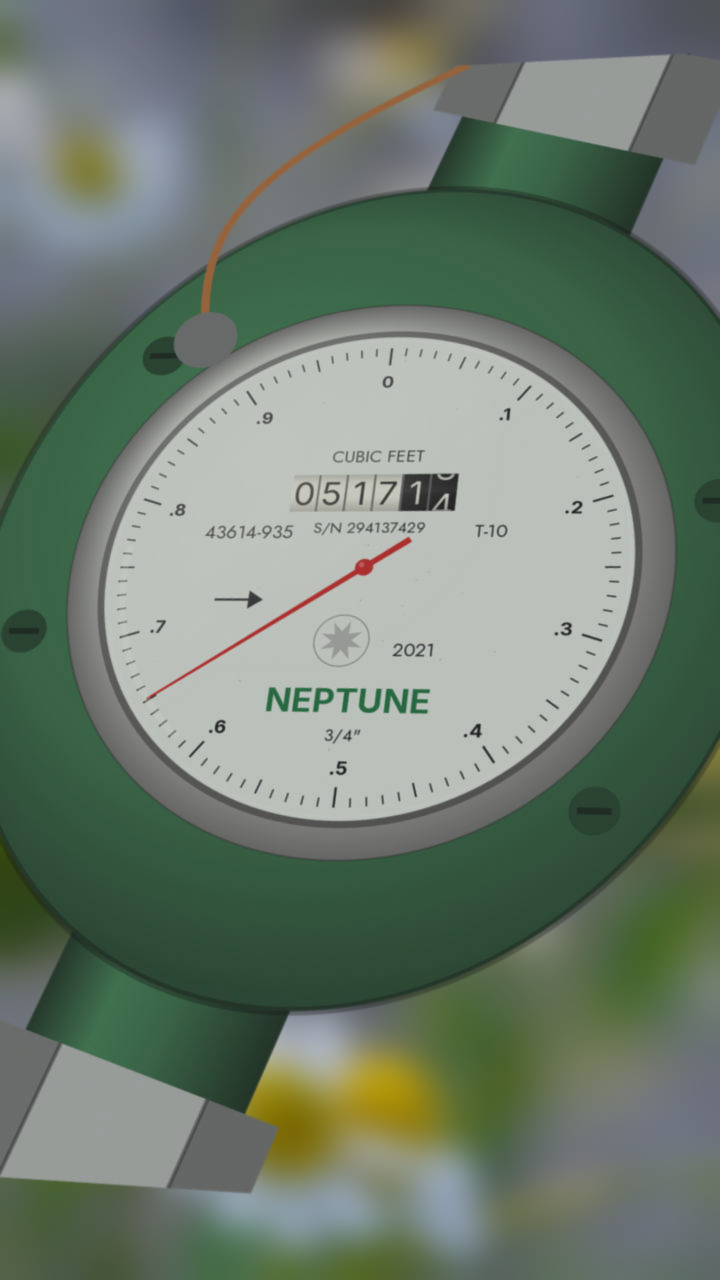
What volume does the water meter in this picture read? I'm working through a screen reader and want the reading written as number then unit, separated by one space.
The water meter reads 51713.65 ft³
